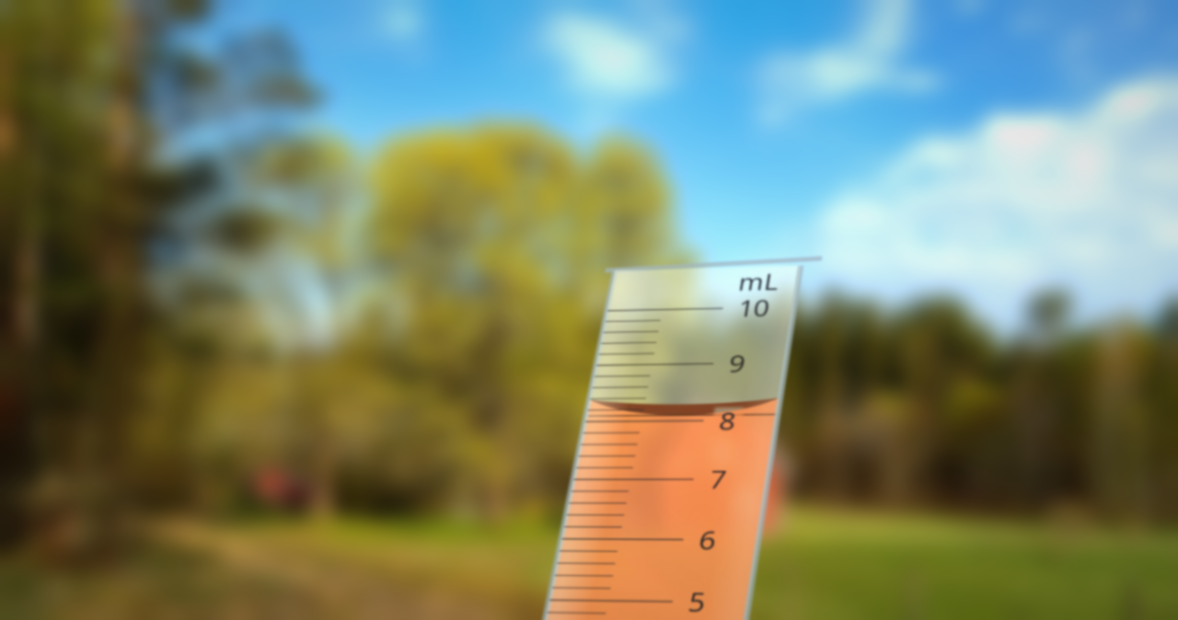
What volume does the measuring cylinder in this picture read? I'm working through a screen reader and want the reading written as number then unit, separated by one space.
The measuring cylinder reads 8.1 mL
